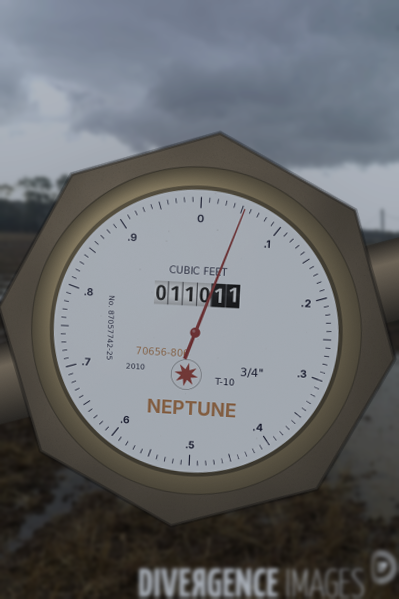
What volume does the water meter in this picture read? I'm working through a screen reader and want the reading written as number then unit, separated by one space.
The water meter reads 11011.05 ft³
